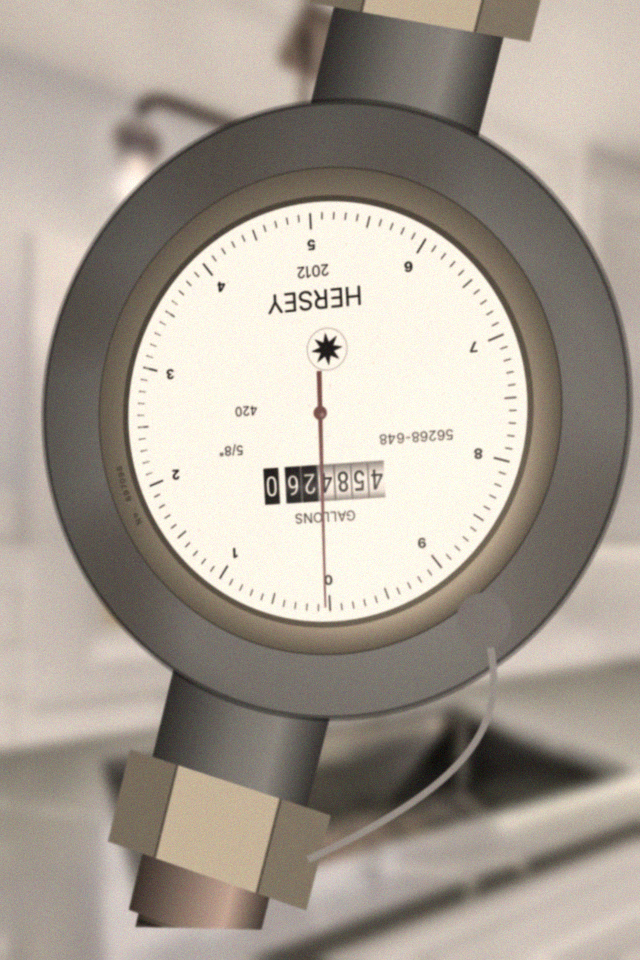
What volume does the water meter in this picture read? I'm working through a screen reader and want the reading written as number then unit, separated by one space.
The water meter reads 4584260.0 gal
